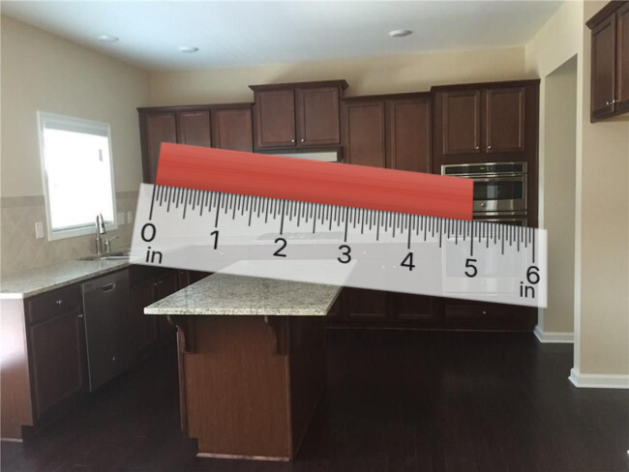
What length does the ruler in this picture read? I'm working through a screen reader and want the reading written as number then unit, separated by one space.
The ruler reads 5 in
